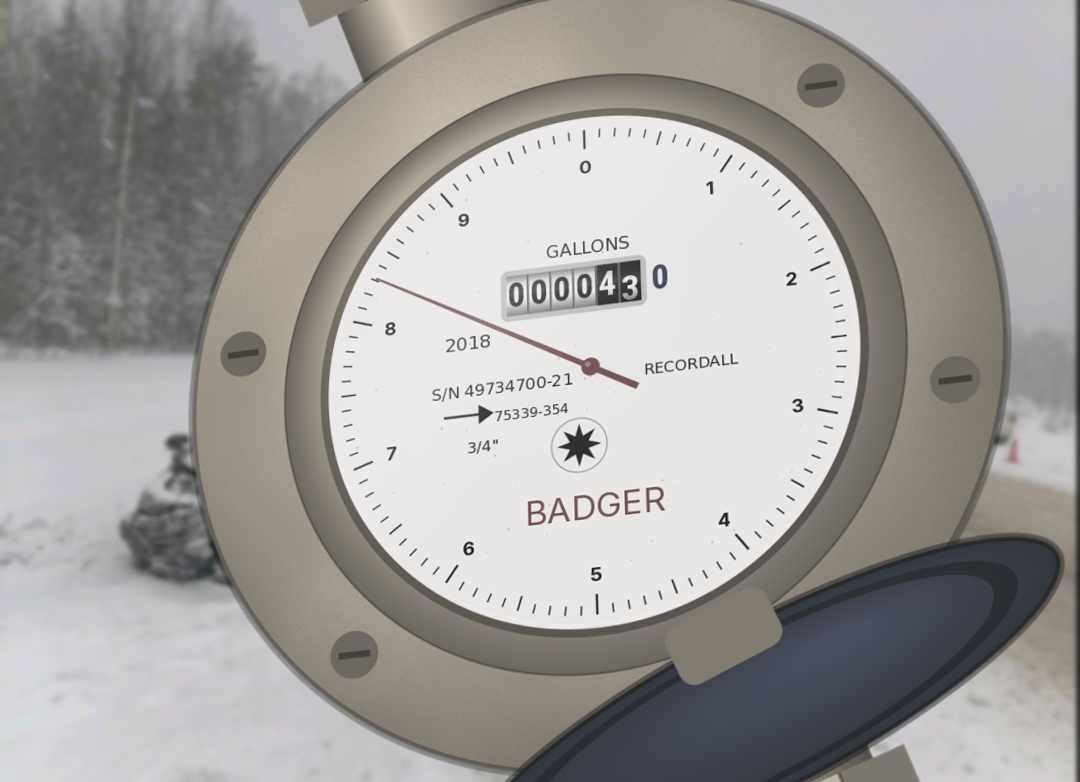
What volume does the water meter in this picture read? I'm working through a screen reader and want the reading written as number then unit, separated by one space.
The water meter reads 428.3 gal
